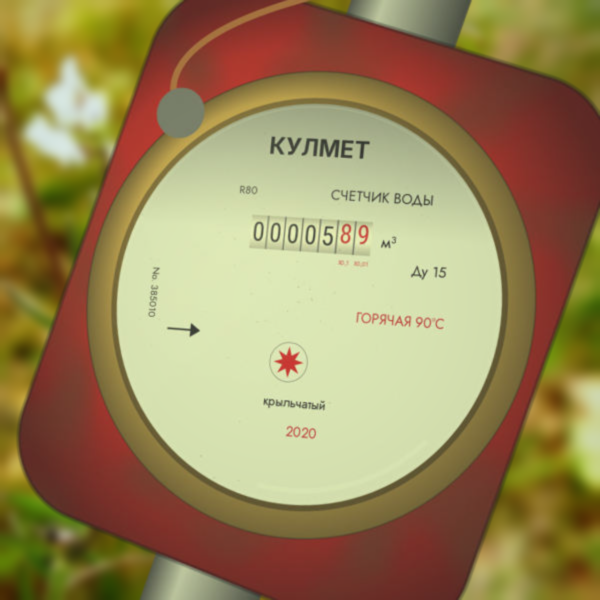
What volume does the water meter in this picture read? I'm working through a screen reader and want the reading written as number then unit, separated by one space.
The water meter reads 5.89 m³
